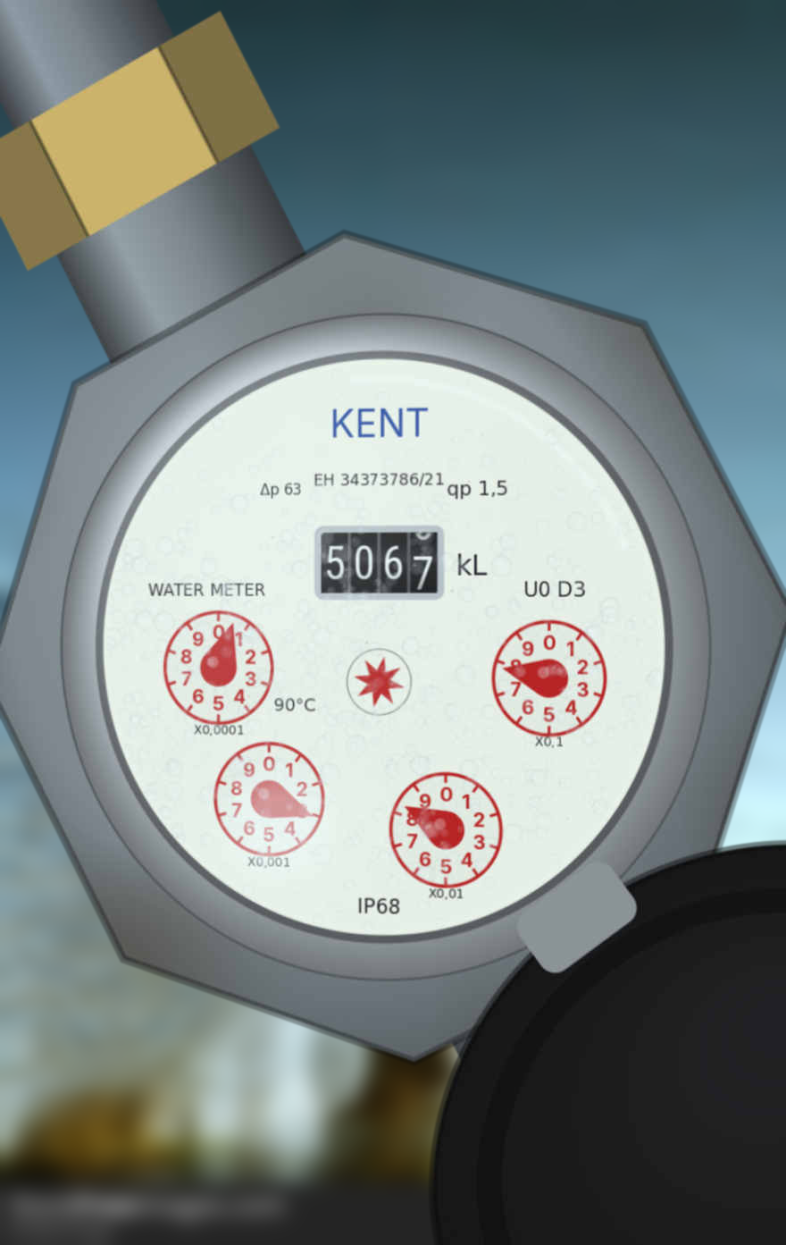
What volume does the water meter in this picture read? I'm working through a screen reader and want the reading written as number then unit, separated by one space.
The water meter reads 5066.7830 kL
